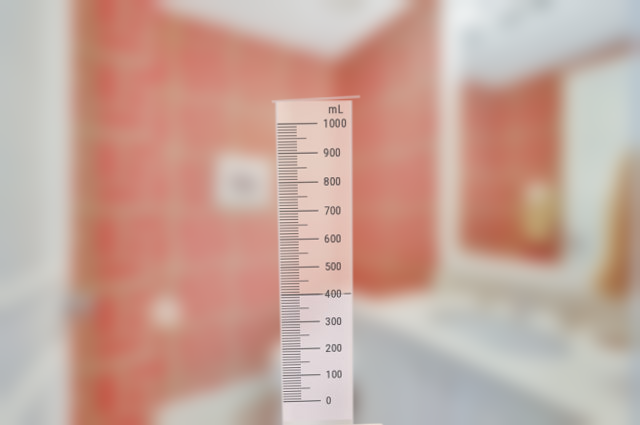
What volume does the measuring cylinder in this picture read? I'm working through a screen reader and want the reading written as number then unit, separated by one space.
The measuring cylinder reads 400 mL
